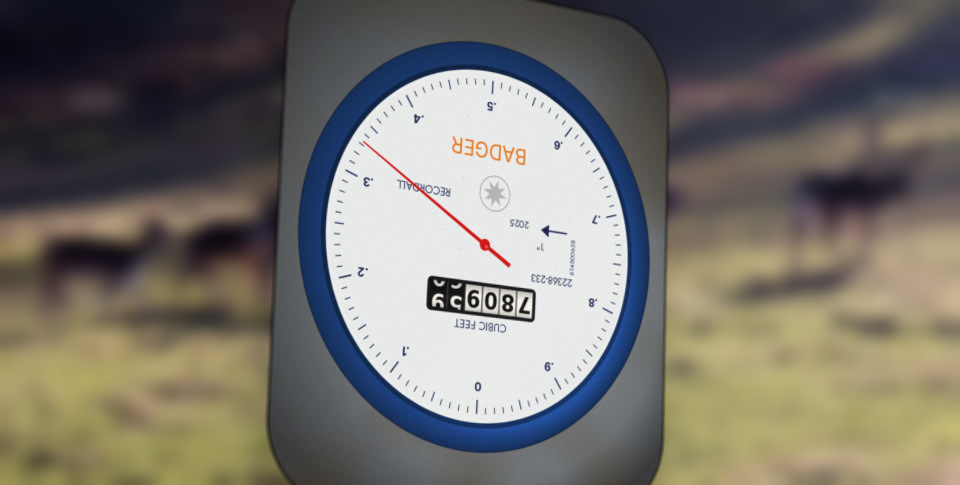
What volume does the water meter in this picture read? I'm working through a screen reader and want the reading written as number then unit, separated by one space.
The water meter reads 780959.33 ft³
